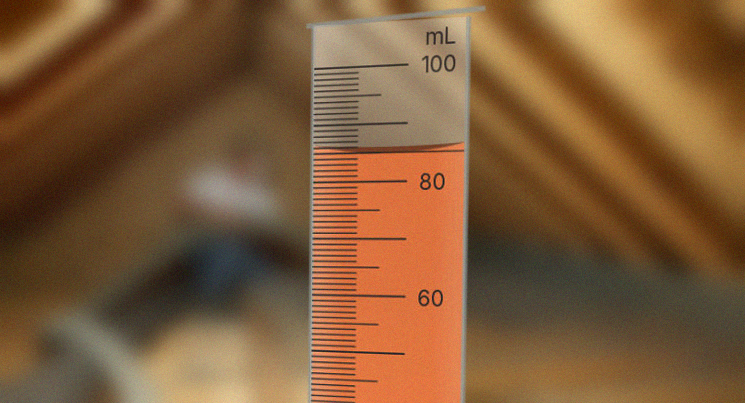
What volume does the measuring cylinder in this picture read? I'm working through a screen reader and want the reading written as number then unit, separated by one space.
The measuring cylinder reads 85 mL
